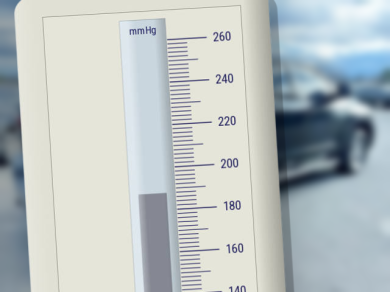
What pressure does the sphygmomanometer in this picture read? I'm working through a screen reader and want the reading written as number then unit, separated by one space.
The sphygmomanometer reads 188 mmHg
